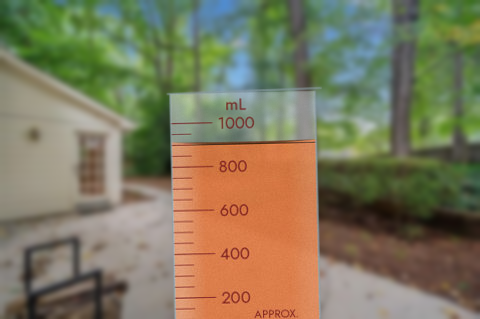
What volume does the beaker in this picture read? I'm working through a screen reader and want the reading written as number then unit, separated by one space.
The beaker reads 900 mL
